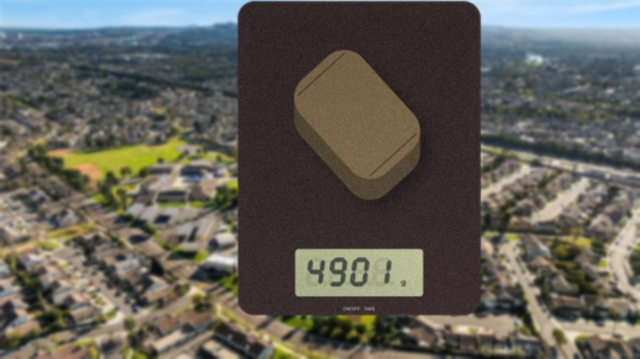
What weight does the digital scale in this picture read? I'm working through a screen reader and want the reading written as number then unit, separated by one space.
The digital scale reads 4901 g
